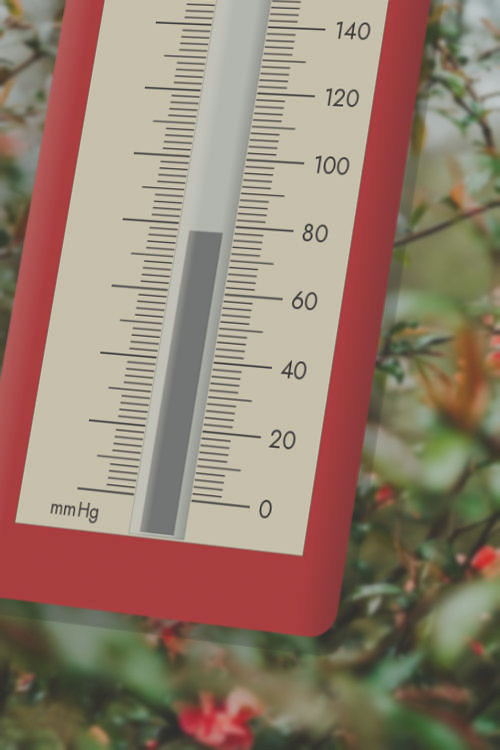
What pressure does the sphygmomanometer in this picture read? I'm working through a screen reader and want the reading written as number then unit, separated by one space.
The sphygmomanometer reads 78 mmHg
